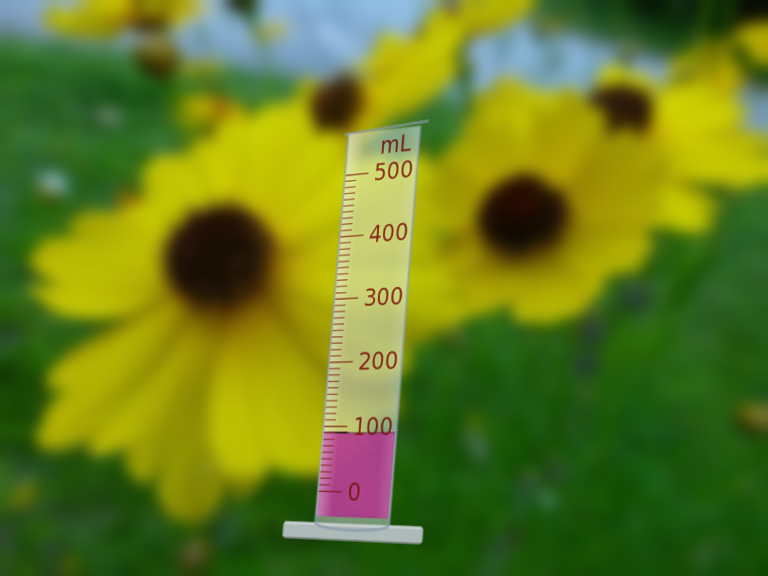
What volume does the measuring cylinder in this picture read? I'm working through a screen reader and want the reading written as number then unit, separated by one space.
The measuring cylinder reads 90 mL
